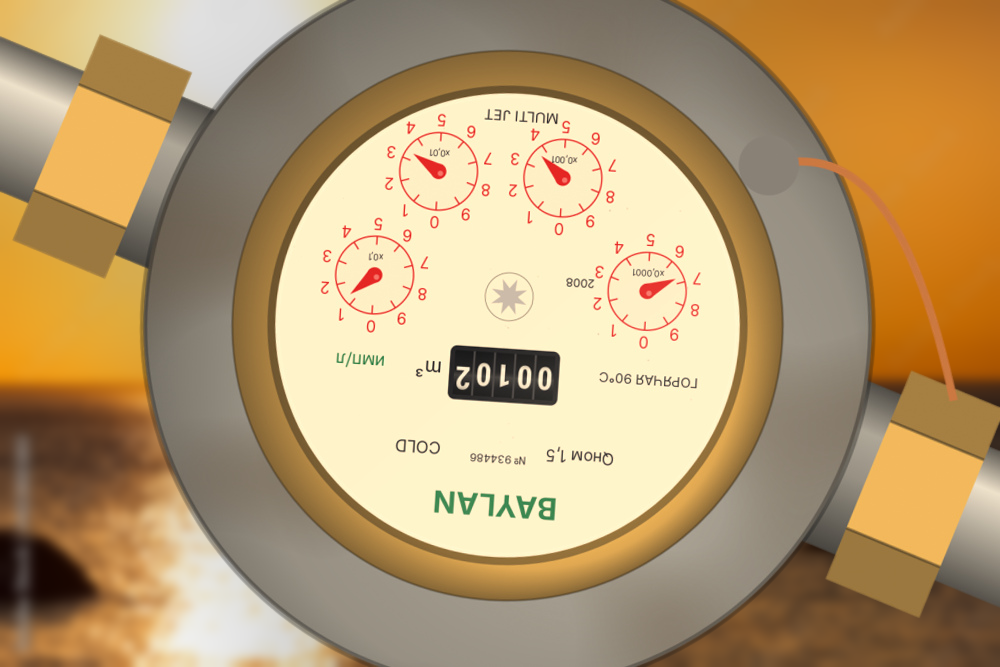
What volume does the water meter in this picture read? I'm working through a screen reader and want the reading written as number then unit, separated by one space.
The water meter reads 102.1336 m³
